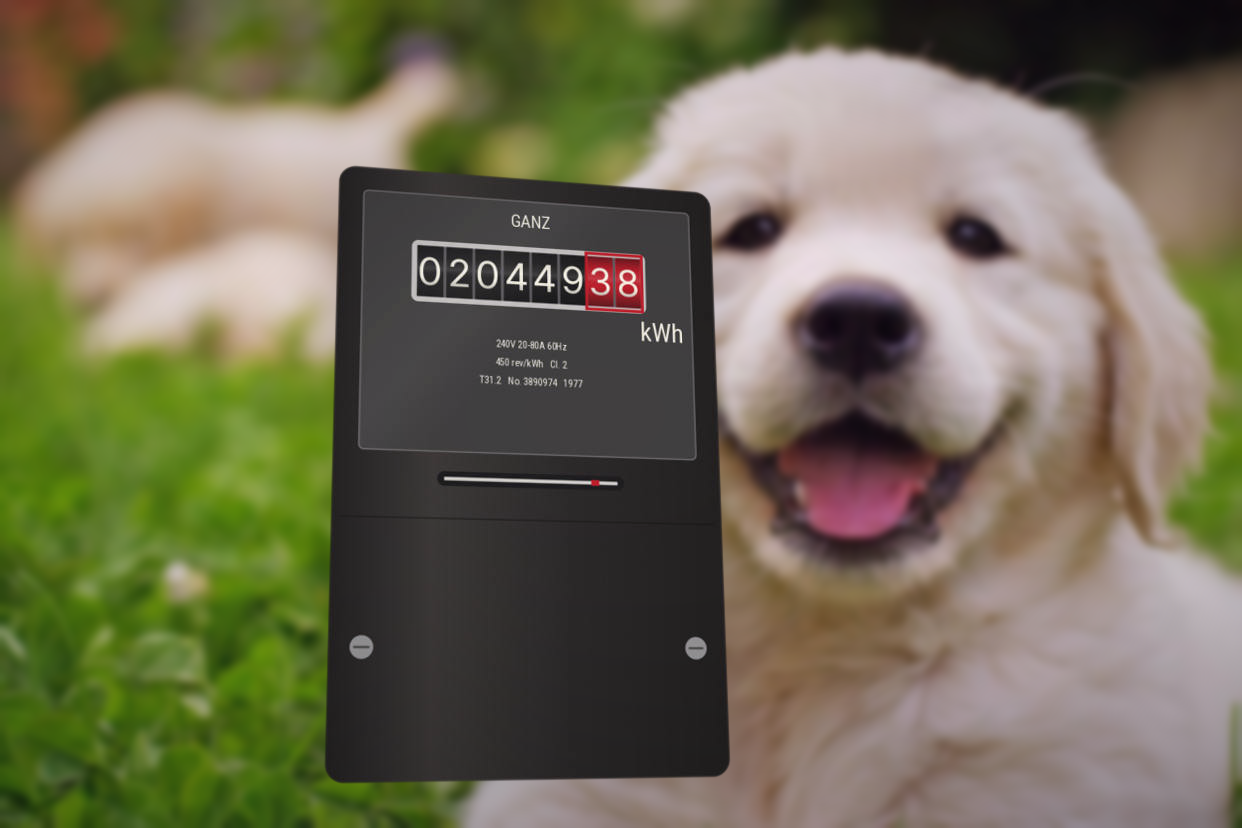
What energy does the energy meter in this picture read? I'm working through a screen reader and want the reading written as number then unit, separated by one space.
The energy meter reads 20449.38 kWh
